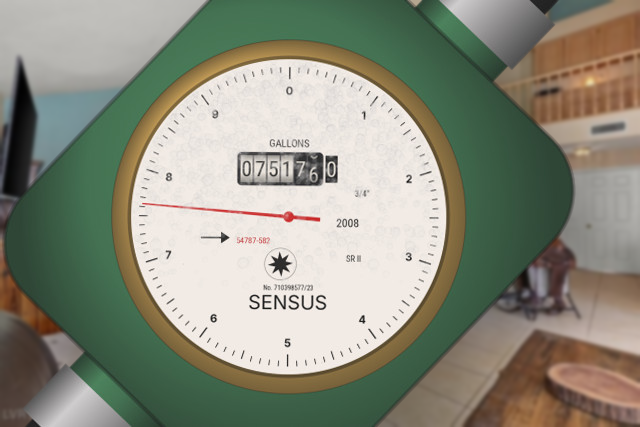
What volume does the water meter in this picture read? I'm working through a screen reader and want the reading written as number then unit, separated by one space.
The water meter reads 751757.6 gal
